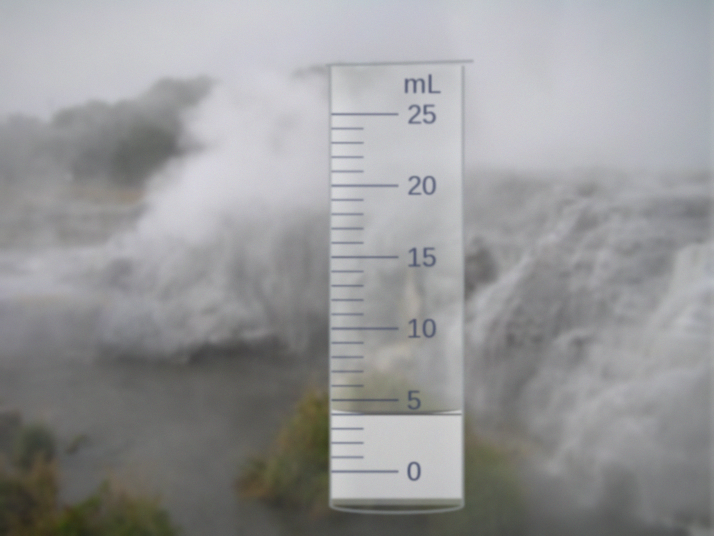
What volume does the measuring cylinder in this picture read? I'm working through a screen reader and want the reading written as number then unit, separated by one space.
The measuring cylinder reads 4 mL
